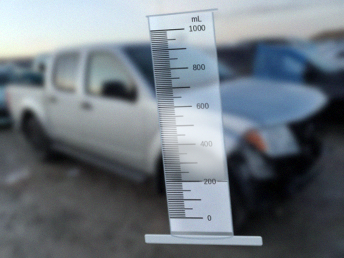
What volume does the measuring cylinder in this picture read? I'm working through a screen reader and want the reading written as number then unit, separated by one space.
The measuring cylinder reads 200 mL
